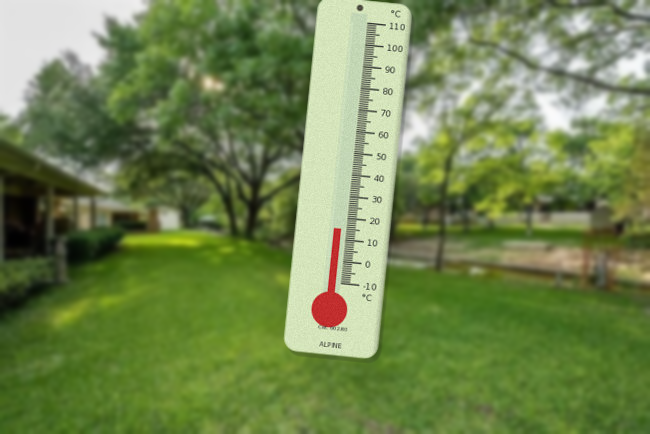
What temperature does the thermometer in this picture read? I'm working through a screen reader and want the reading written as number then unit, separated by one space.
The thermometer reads 15 °C
